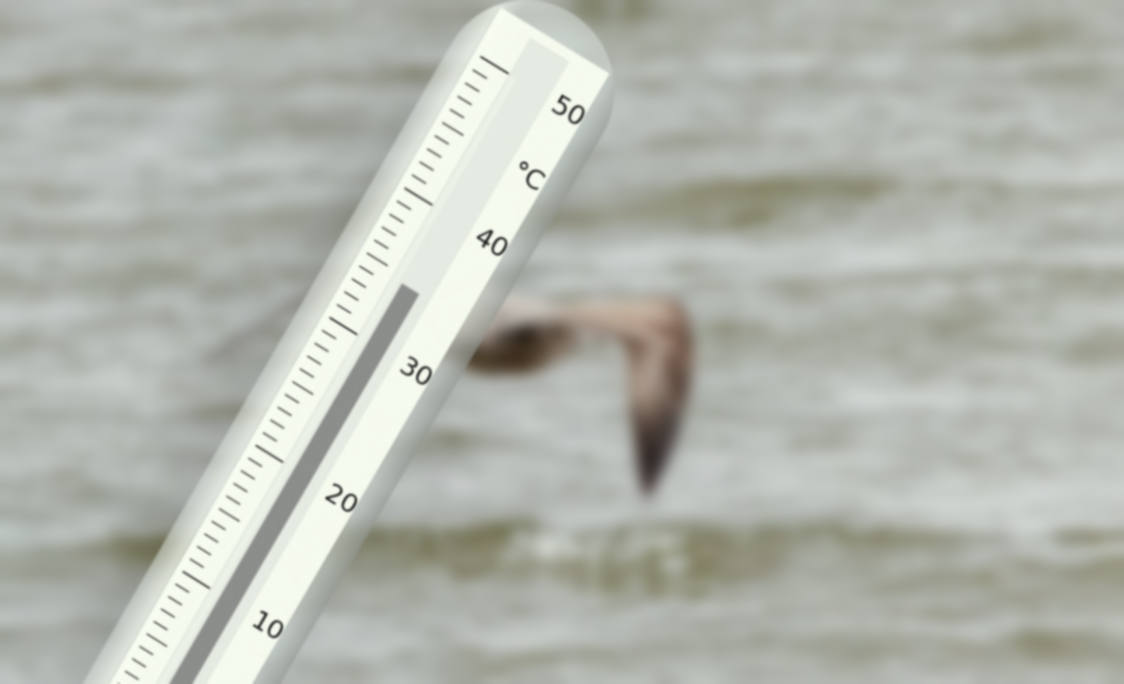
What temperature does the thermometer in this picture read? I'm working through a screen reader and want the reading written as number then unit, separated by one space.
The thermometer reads 34.5 °C
